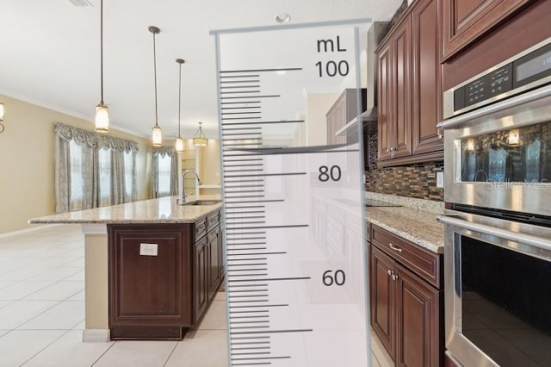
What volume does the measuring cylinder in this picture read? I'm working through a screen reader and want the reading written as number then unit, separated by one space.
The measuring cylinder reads 84 mL
